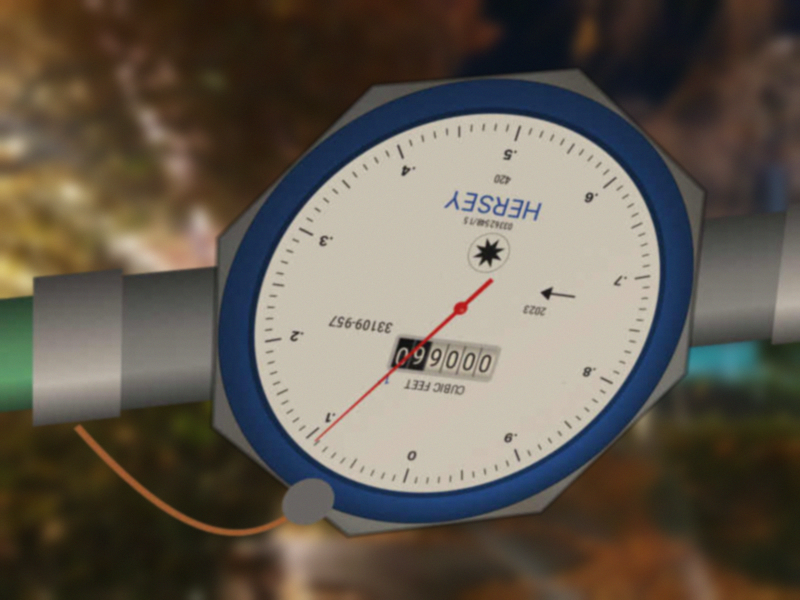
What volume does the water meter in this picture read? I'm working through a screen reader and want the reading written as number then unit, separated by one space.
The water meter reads 660.09 ft³
